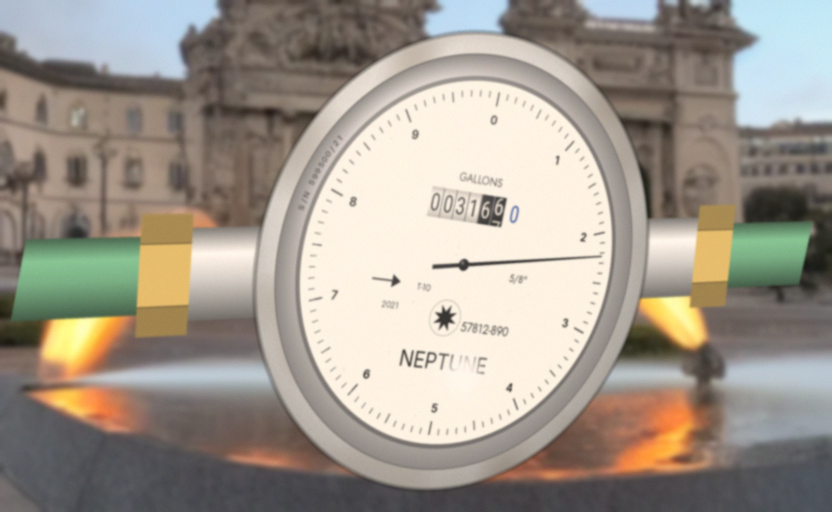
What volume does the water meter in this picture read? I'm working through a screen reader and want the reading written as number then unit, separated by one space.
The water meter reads 31662.2 gal
